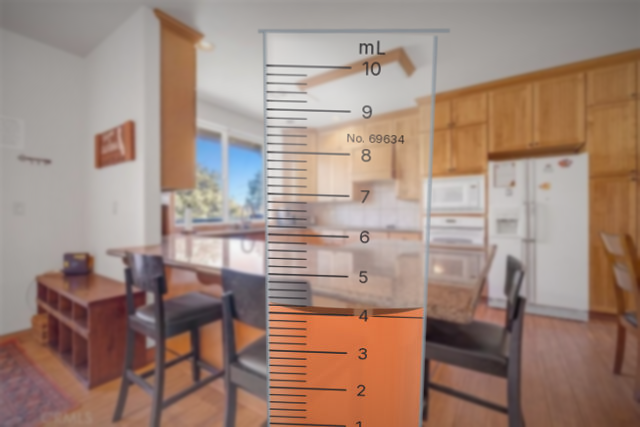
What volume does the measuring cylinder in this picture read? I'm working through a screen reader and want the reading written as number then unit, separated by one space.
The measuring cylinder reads 4 mL
